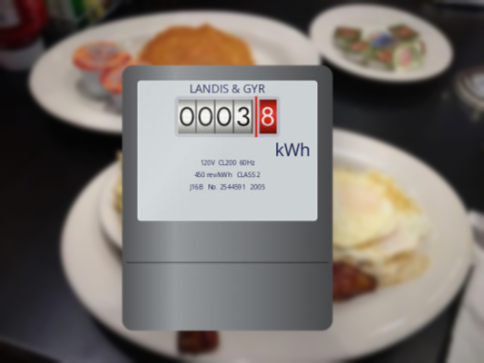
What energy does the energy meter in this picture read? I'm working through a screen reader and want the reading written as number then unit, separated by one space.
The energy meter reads 3.8 kWh
